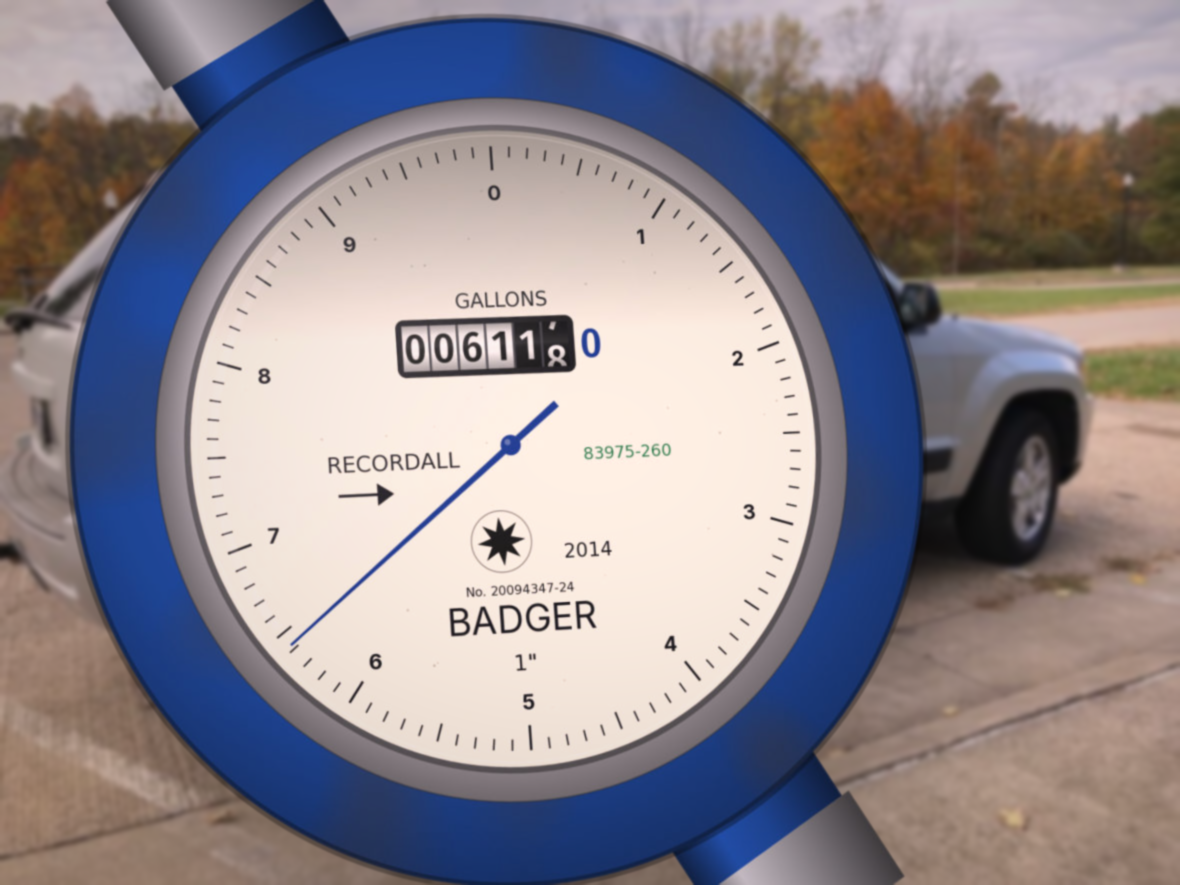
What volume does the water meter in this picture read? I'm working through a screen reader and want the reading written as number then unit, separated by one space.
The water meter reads 61176.4 gal
